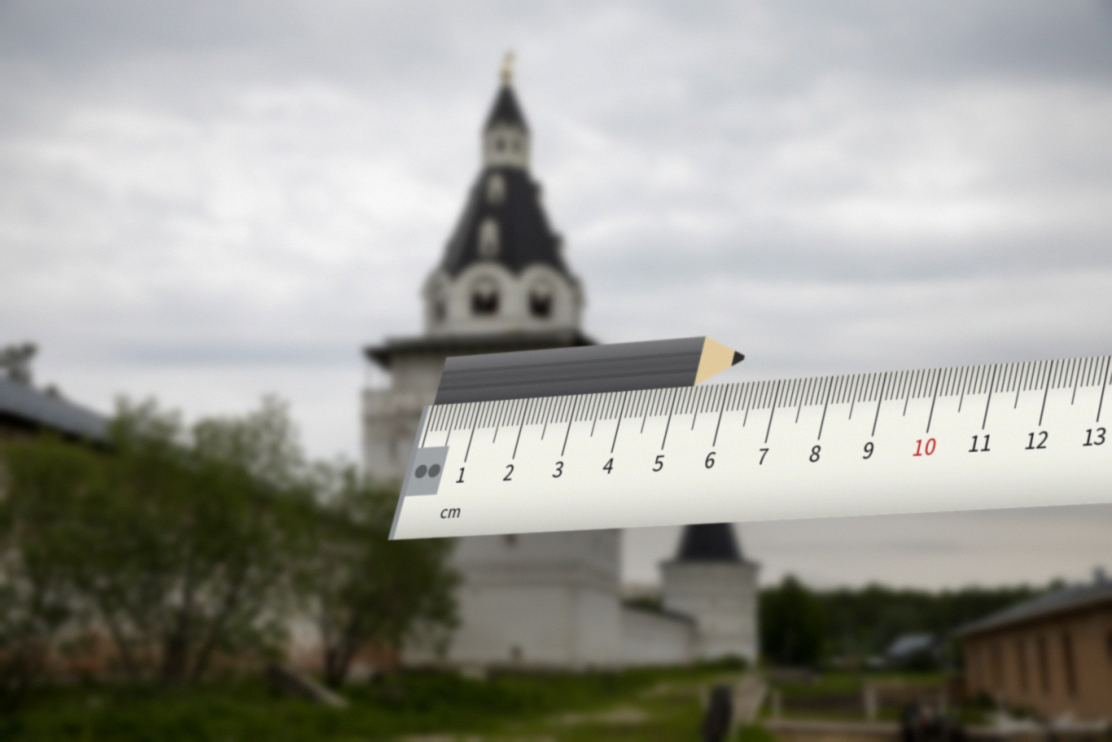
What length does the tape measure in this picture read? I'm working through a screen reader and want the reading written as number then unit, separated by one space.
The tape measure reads 6.2 cm
